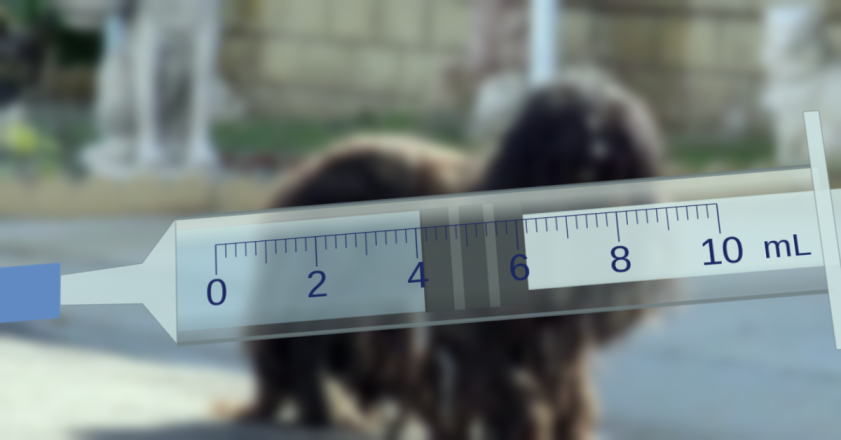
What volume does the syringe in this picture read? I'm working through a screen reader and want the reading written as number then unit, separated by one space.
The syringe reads 4.1 mL
